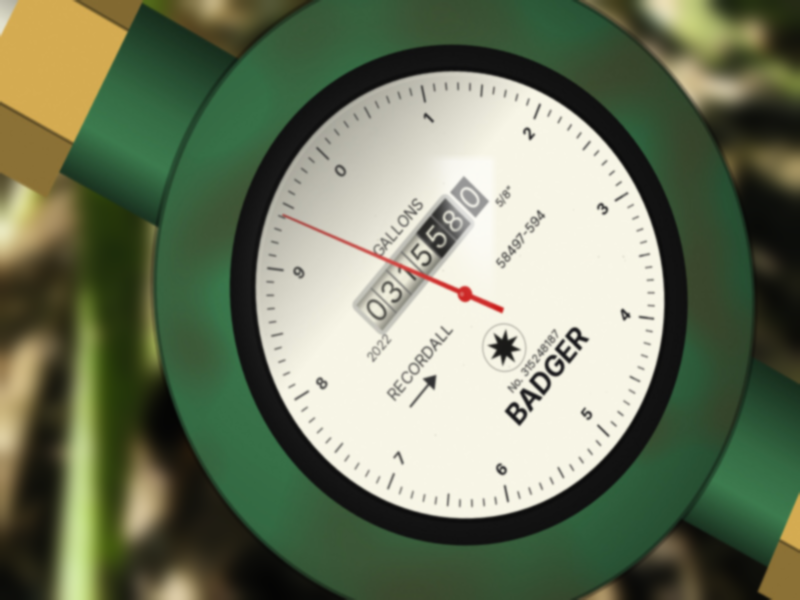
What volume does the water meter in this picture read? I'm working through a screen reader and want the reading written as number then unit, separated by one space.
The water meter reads 315579.4 gal
